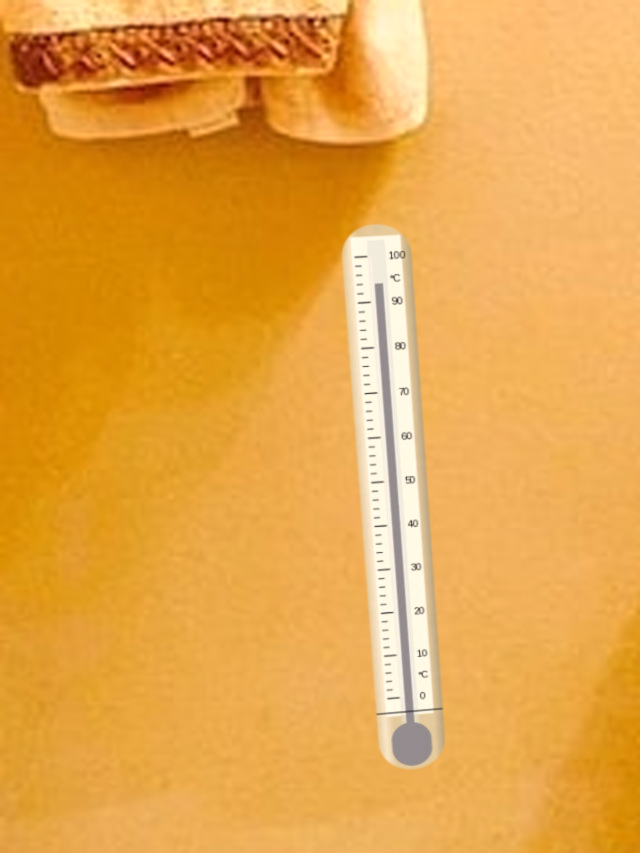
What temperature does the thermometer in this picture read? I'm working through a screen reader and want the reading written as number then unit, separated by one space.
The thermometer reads 94 °C
